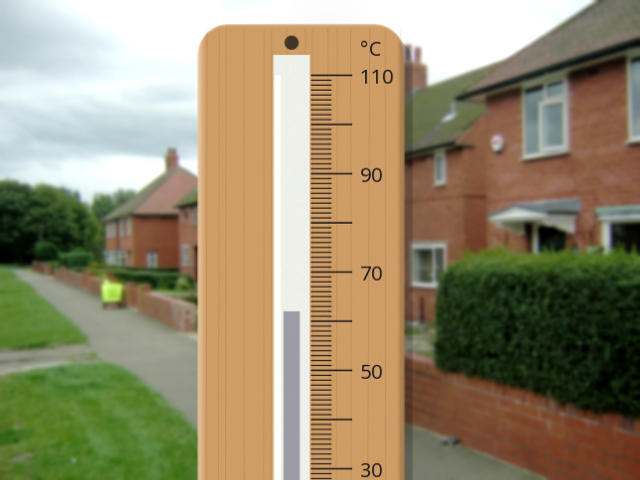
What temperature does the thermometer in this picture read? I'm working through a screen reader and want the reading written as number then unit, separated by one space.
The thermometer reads 62 °C
